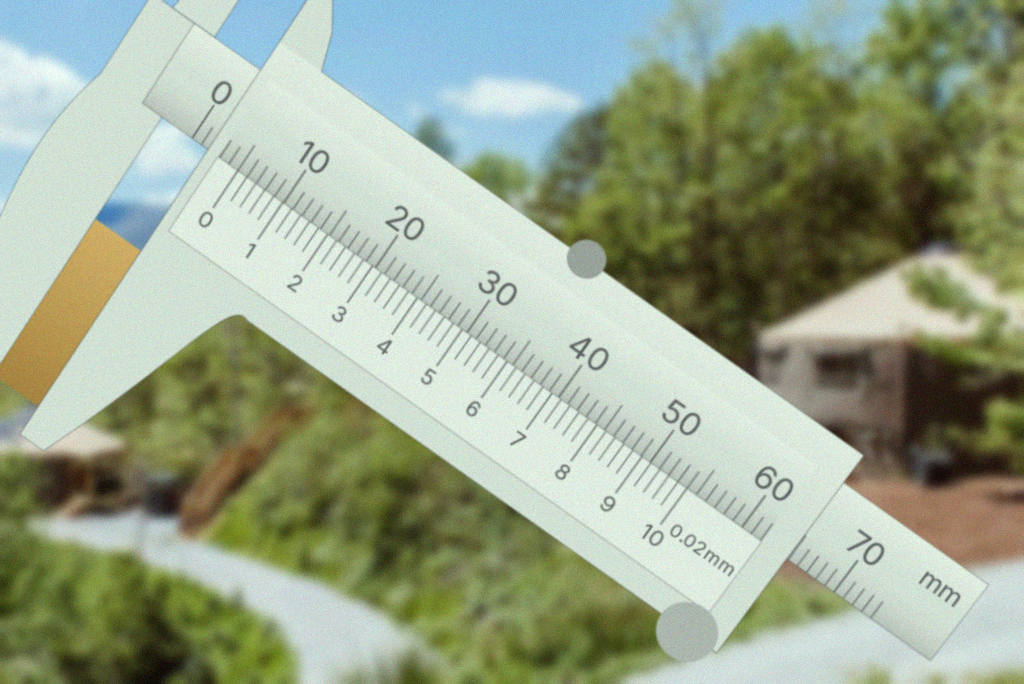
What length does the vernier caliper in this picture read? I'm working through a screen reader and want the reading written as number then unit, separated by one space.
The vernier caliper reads 5.0 mm
